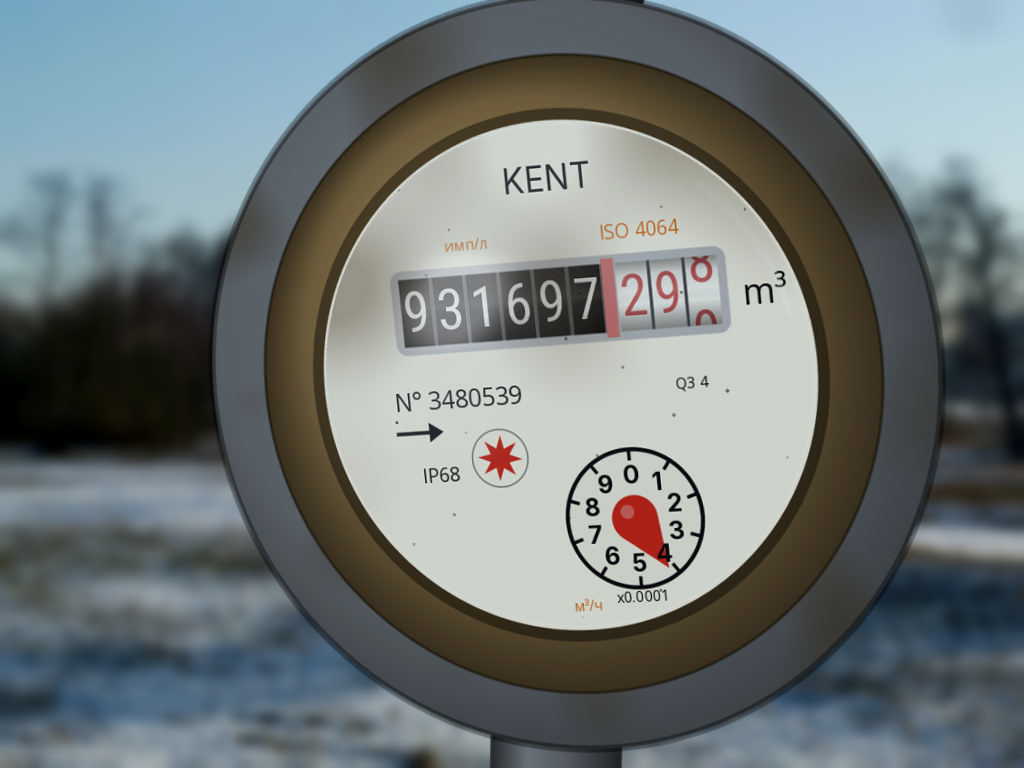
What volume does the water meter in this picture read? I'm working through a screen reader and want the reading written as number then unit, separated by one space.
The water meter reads 931697.2984 m³
